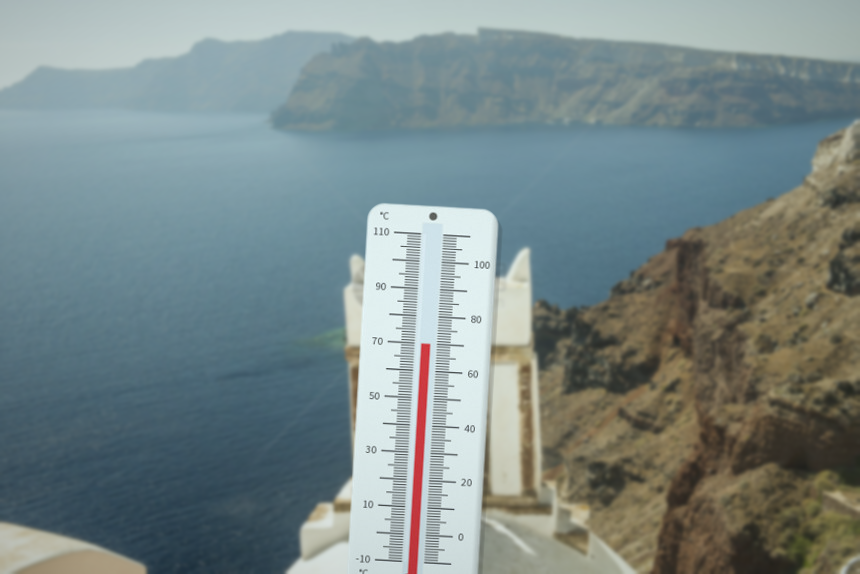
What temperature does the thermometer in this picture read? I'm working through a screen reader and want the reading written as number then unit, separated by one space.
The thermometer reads 70 °C
